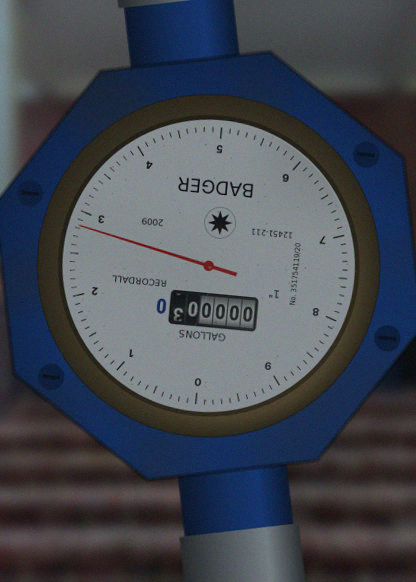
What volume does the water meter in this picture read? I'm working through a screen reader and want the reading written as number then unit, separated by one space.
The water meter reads 32.8 gal
